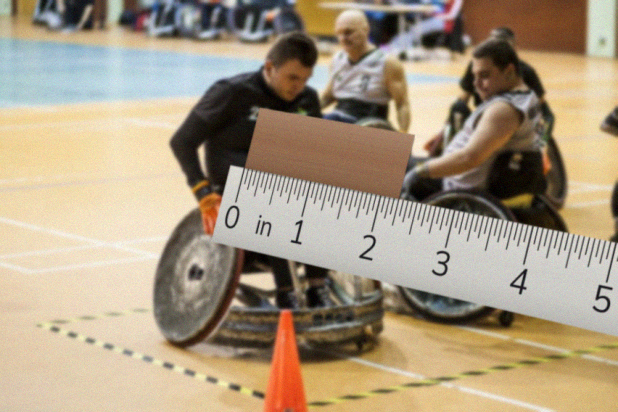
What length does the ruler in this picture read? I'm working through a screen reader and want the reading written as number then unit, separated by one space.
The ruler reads 2.25 in
